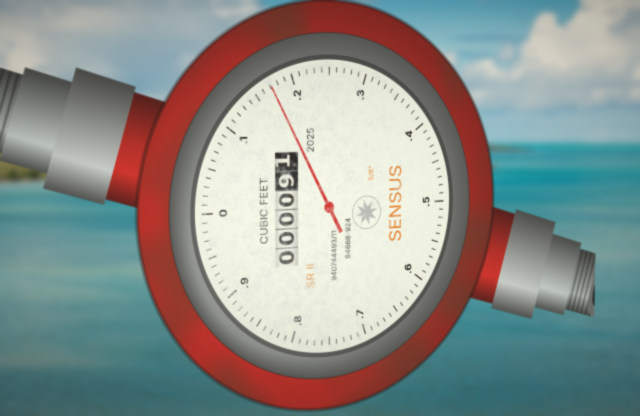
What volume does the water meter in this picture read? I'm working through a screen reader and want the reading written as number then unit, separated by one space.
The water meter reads 91.17 ft³
